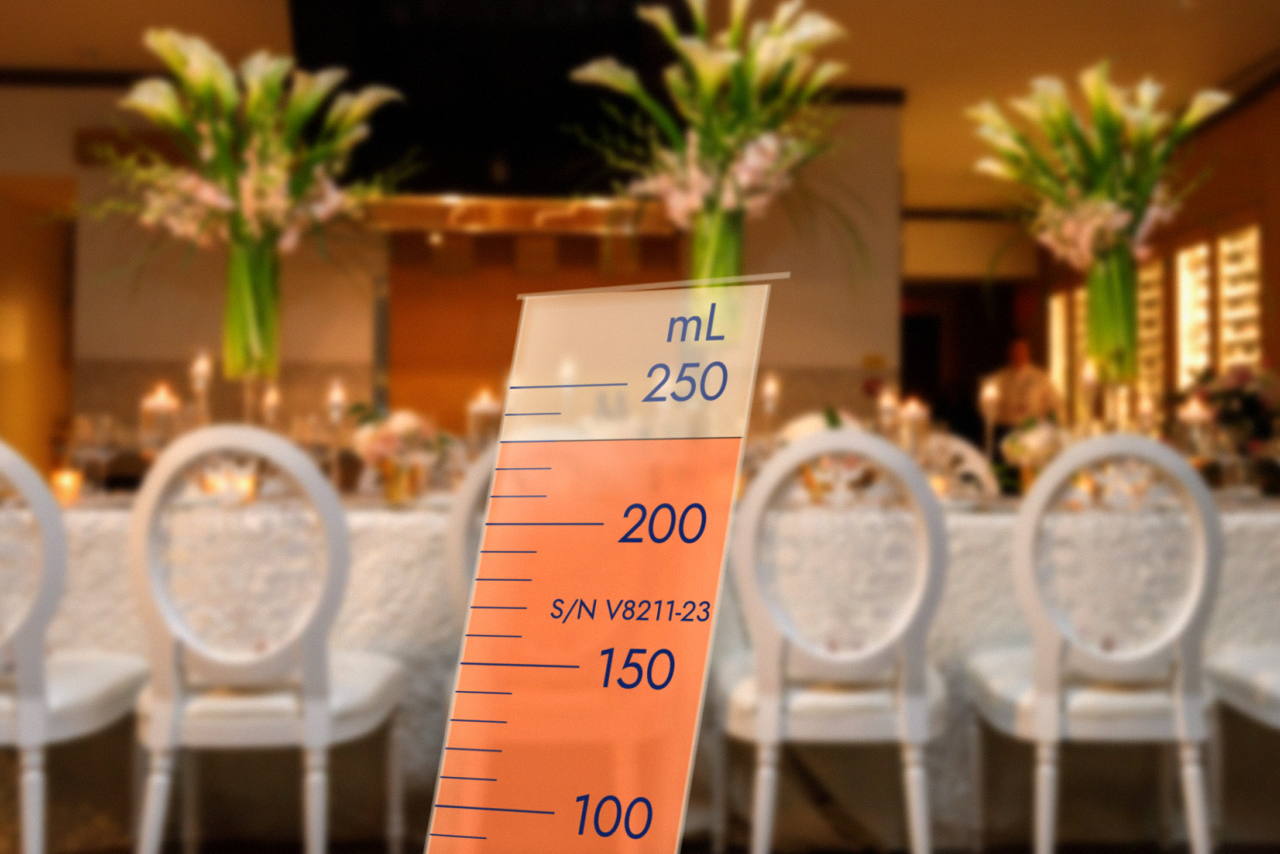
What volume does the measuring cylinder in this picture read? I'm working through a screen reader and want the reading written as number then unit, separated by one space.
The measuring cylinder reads 230 mL
